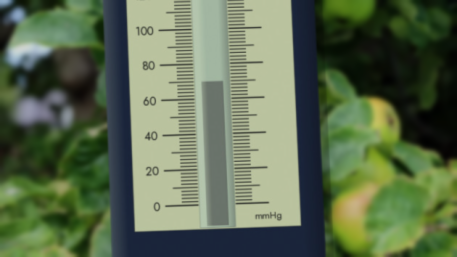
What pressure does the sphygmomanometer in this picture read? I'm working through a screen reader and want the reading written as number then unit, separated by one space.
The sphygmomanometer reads 70 mmHg
